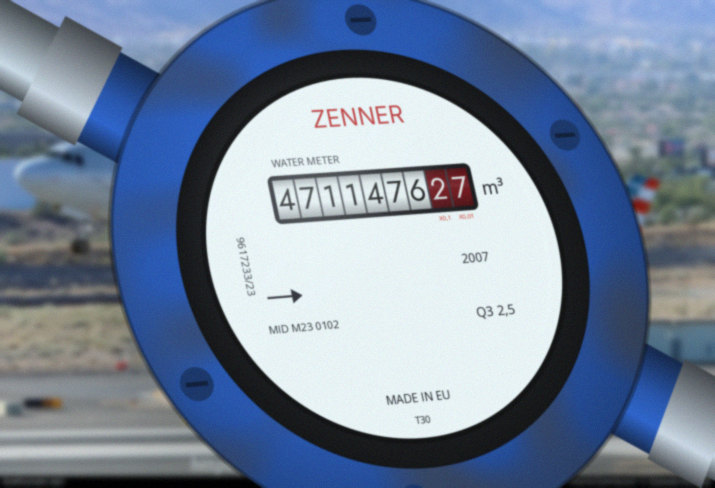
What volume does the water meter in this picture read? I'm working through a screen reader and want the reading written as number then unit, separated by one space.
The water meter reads 4711476.27 m³
